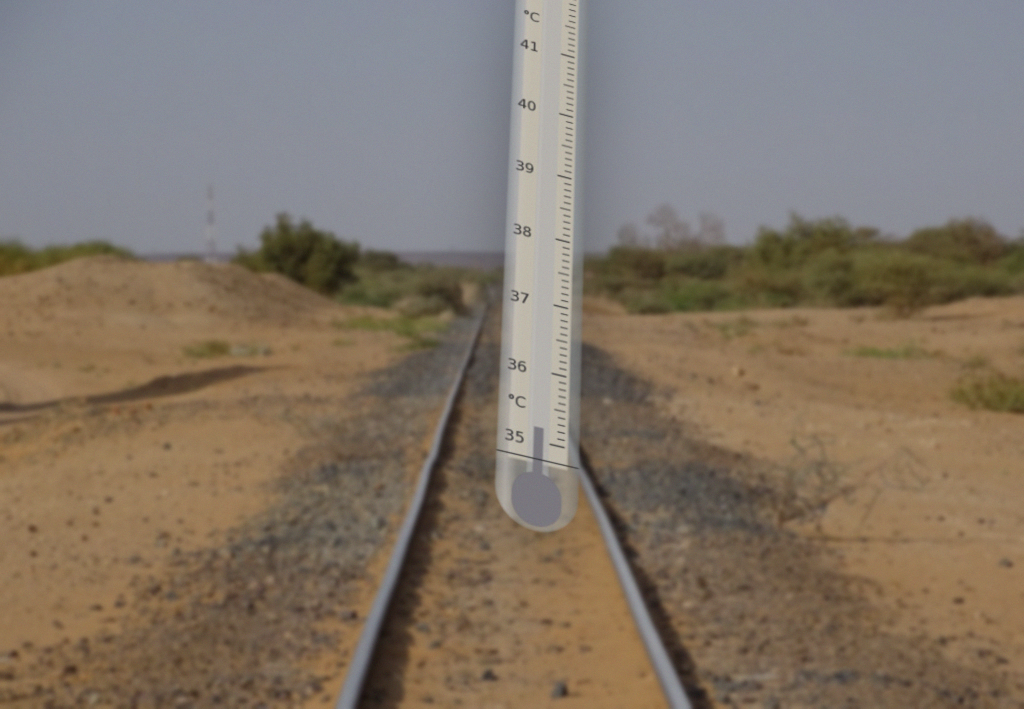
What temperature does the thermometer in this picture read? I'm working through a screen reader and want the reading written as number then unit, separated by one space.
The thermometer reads 35.2 °C
